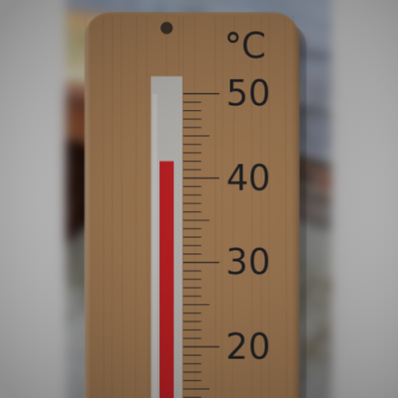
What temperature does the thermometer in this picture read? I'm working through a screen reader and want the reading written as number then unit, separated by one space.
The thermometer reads 42 °C
